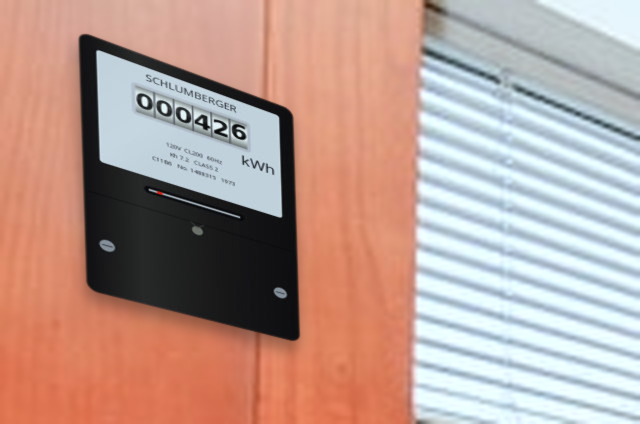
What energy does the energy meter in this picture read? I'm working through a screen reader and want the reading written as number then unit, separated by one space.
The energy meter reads 426 kWh
